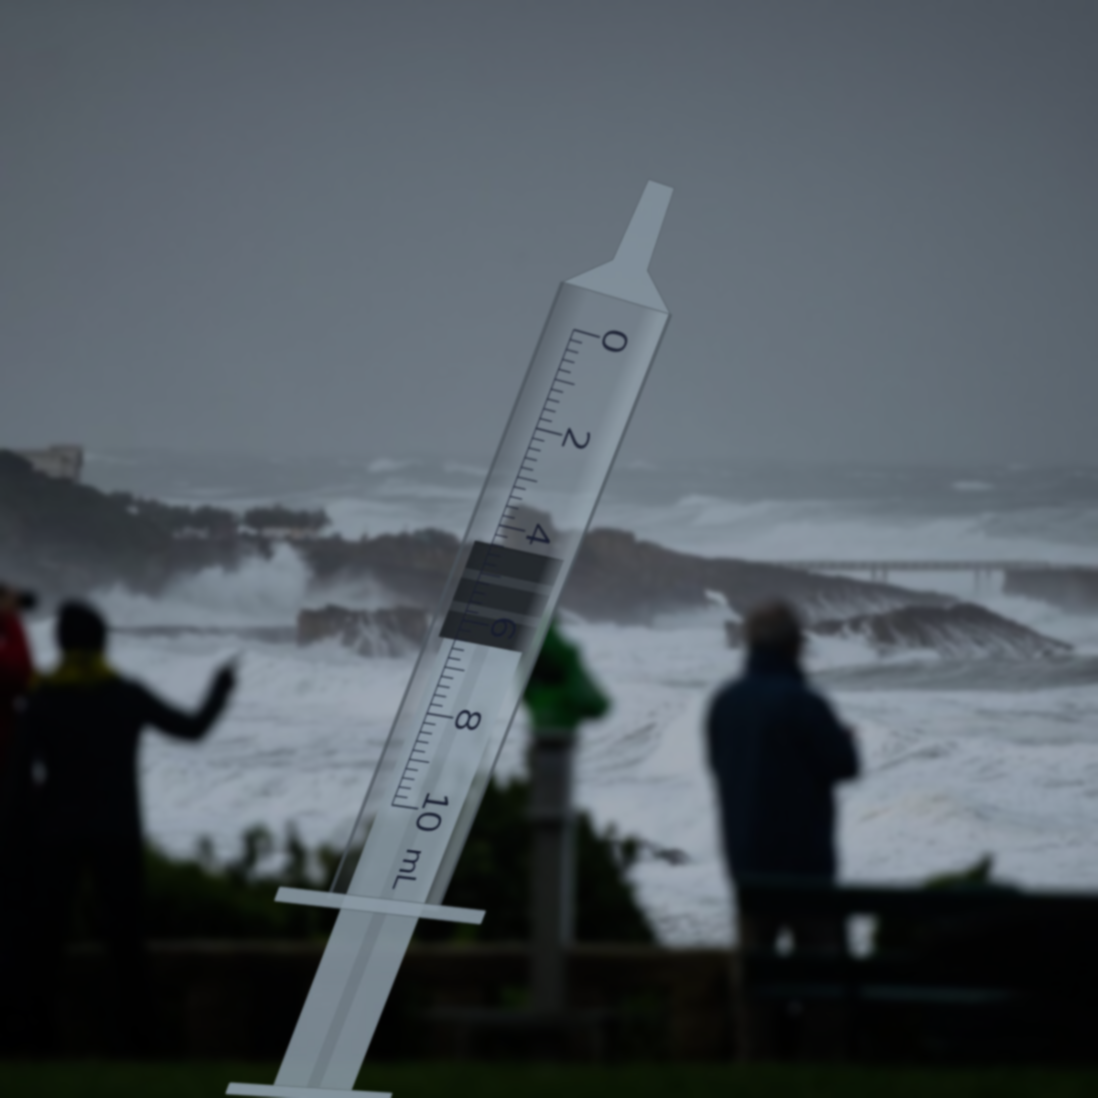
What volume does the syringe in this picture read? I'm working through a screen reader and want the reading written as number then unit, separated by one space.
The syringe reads 4.4 mL
